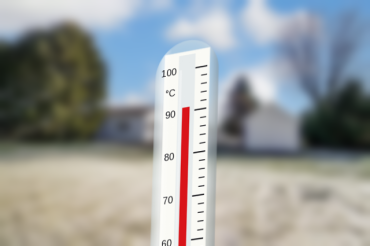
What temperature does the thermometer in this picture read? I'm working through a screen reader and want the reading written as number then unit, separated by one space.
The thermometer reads 91 °C
